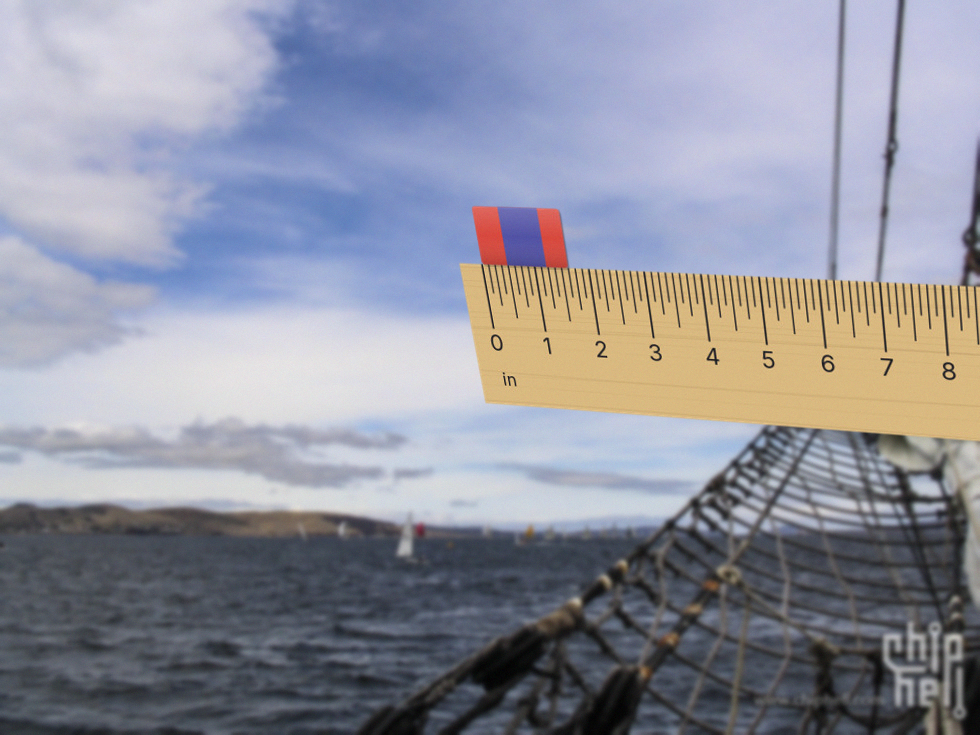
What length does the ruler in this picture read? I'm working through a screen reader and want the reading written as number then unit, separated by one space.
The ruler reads 1.625 in
